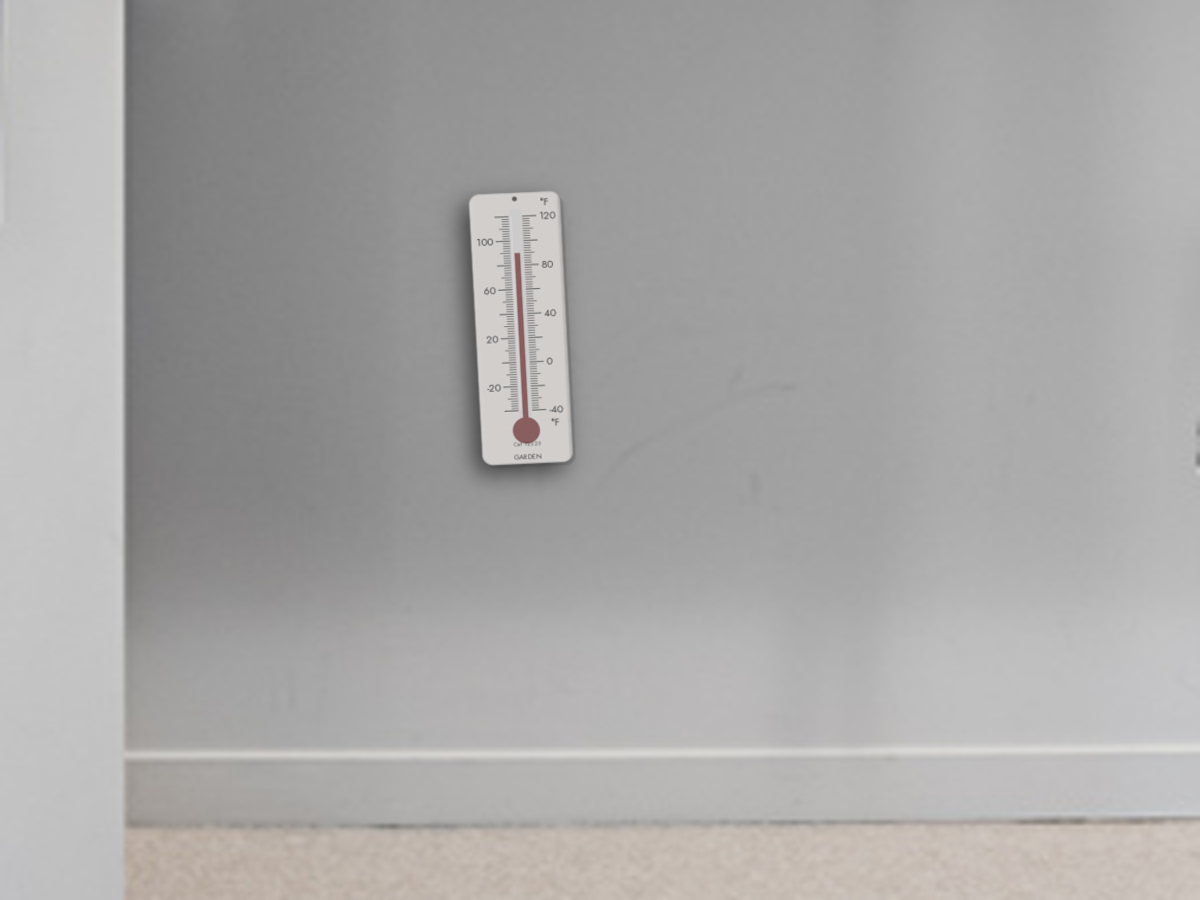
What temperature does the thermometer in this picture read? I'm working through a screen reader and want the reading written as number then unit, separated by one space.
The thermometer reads 90 °F
